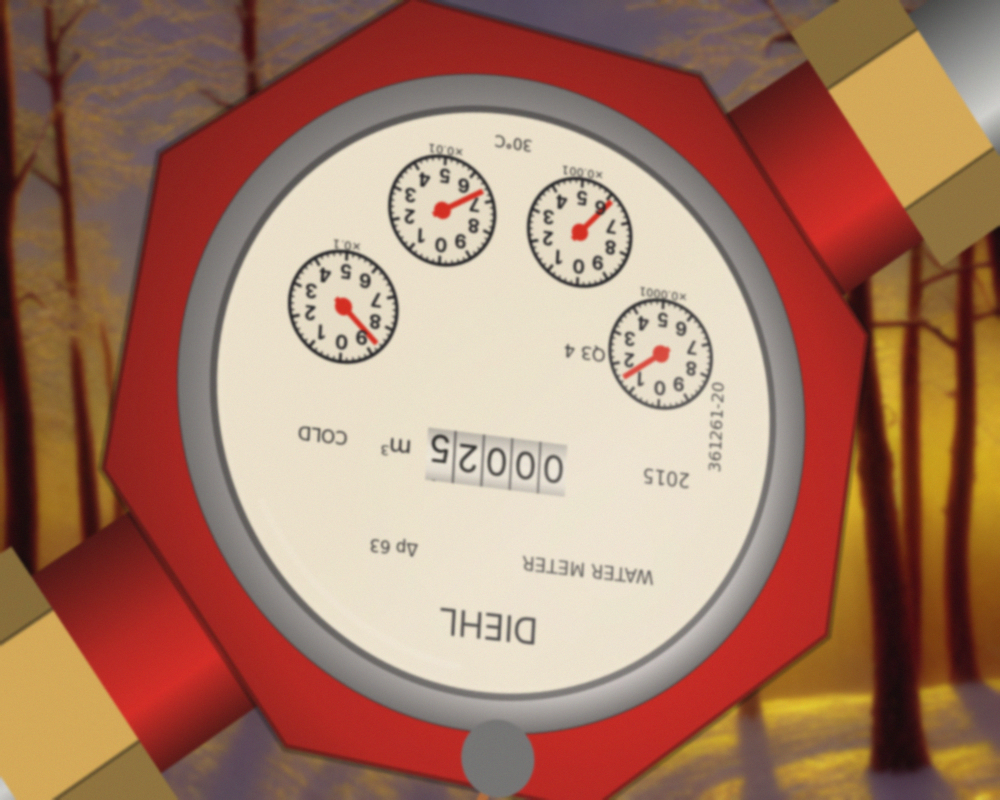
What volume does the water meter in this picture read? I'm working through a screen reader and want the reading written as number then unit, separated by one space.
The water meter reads 24.8661 m³
